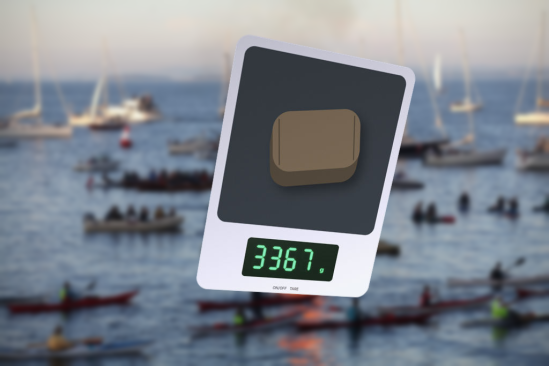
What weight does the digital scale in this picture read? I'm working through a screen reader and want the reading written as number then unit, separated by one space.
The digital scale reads 3367 g
